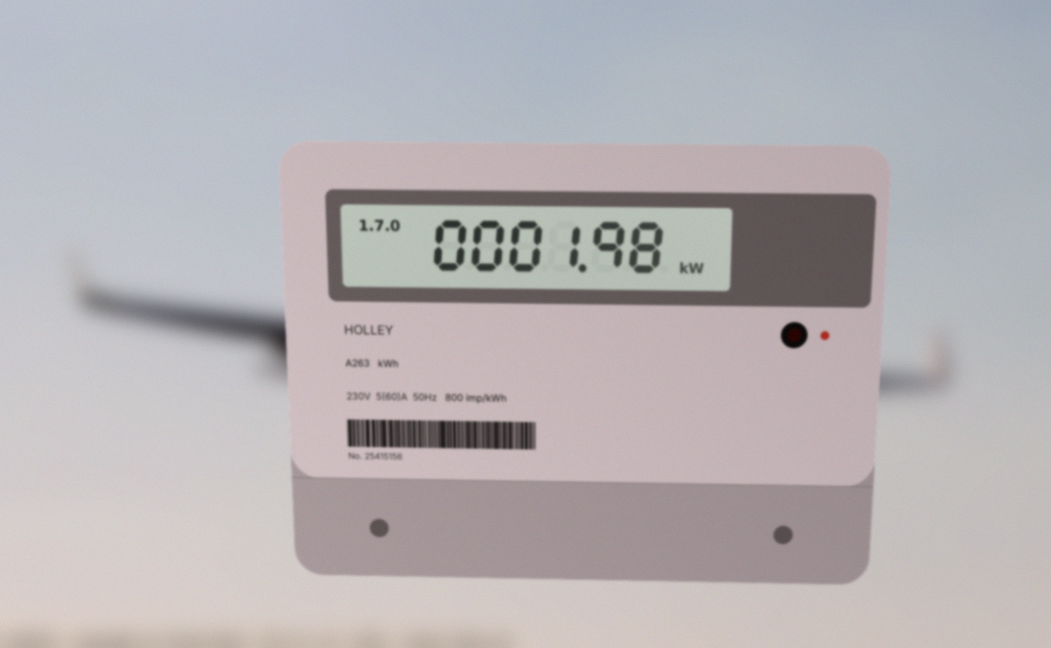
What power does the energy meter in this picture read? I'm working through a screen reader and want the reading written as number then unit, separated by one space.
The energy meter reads 1.98 kW
